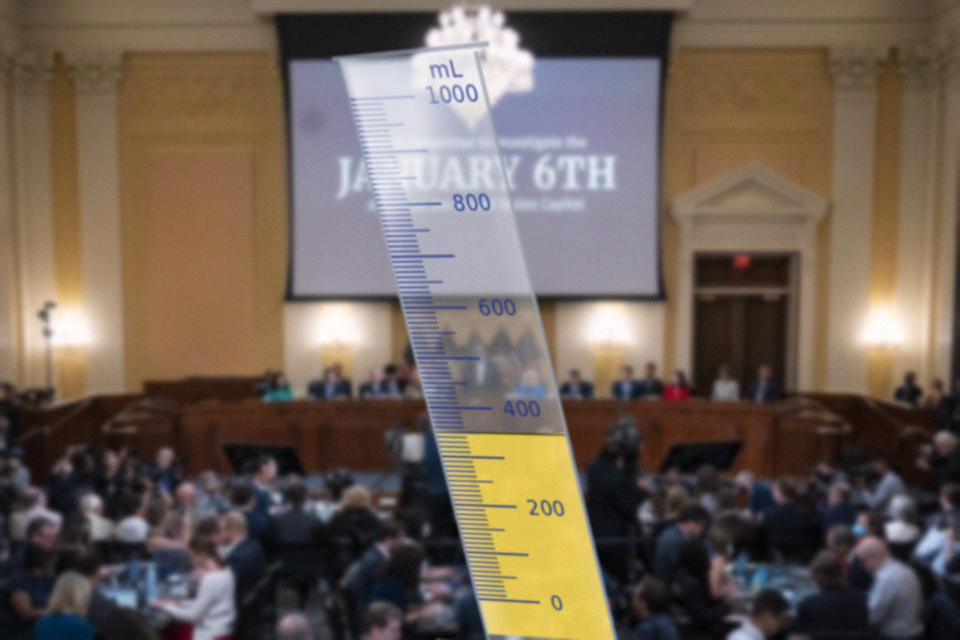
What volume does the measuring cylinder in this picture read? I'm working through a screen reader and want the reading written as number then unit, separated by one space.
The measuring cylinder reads 350 mL
